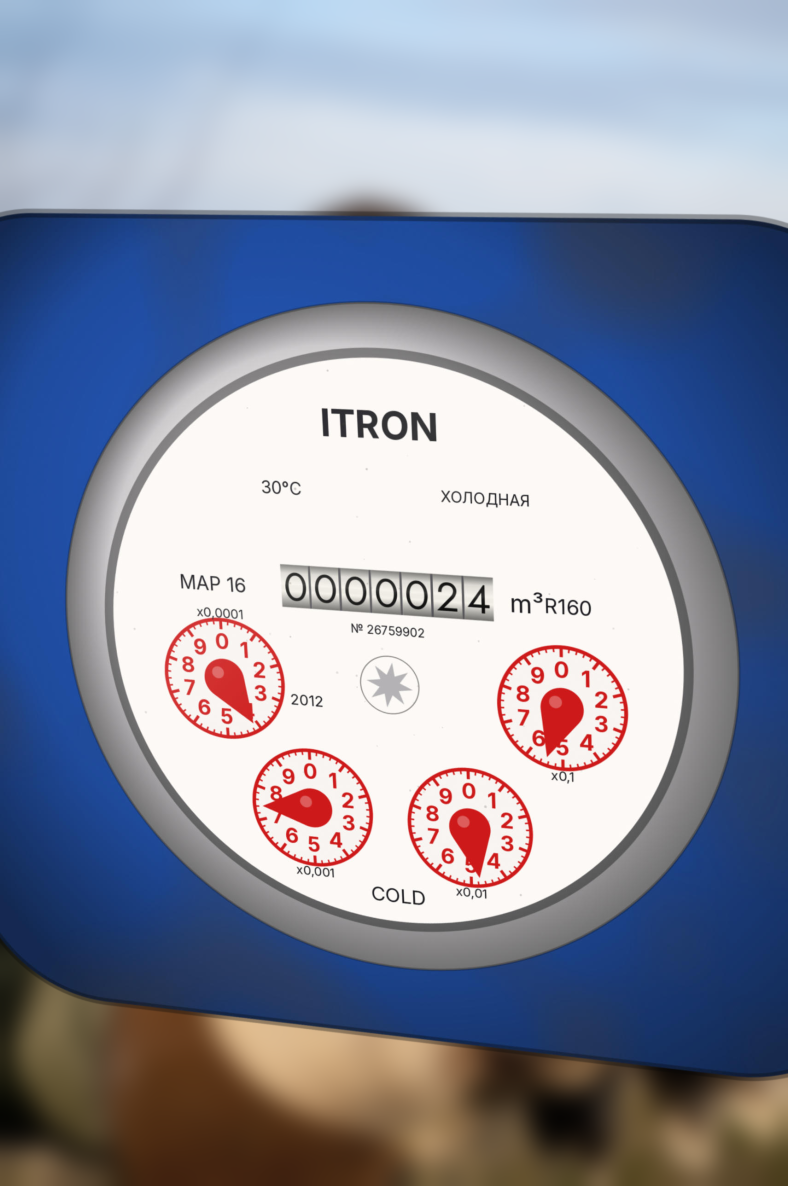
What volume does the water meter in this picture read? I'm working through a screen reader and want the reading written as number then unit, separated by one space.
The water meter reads 24.5474 m³
